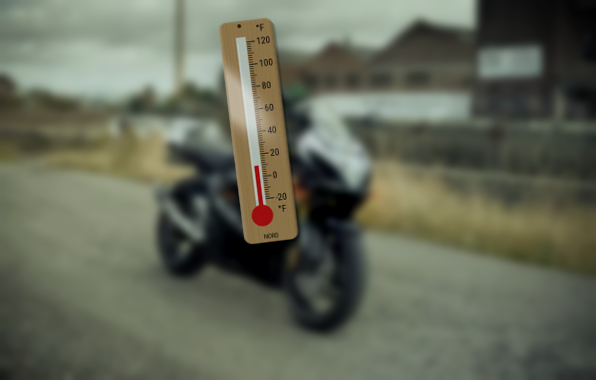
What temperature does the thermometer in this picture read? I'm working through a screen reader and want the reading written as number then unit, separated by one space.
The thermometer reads 10 °F
